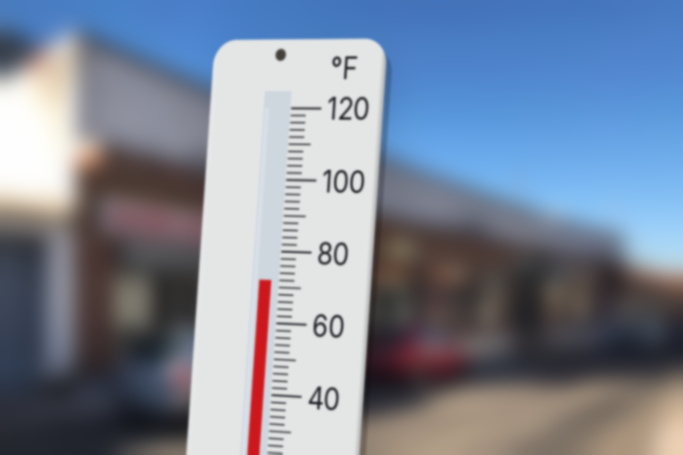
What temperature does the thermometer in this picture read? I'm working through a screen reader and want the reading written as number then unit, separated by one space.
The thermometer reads 72 °F
